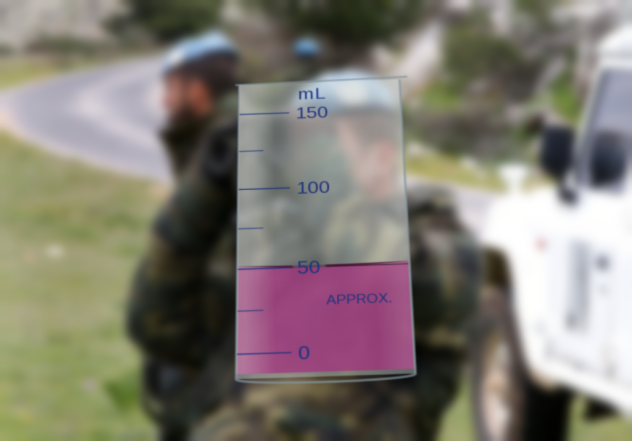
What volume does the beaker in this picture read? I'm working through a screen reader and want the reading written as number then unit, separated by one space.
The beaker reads 50 mL
